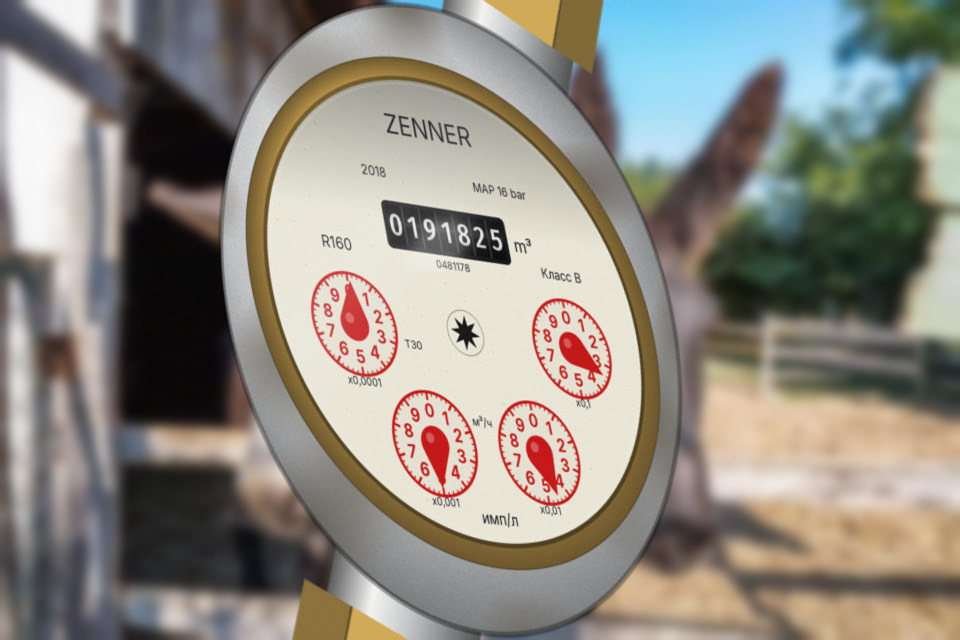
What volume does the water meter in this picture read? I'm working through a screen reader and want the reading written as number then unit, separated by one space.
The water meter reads 191825.3450 m³
